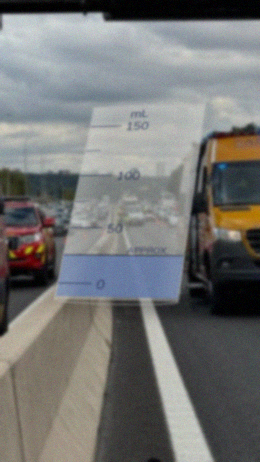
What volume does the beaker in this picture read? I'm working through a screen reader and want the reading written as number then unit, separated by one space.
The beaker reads 25 mL
